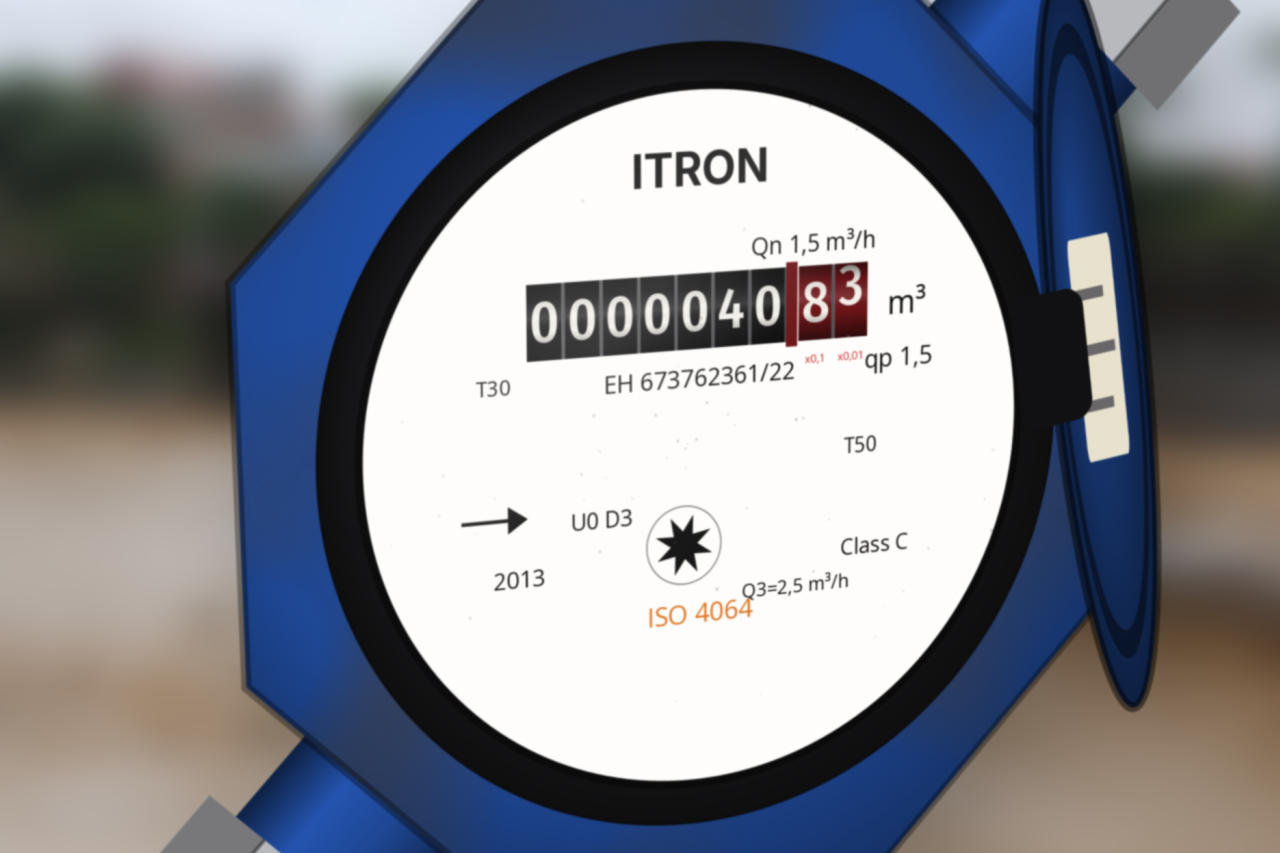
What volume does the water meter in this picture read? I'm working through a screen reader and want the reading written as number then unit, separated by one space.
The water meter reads 40.83 m³
